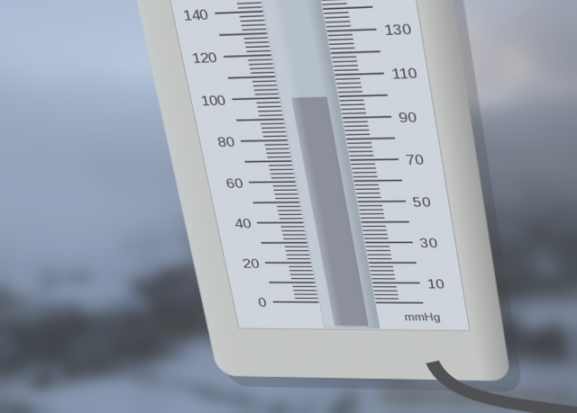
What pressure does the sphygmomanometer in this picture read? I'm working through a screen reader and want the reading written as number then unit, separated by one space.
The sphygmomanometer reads 100 mmHg
